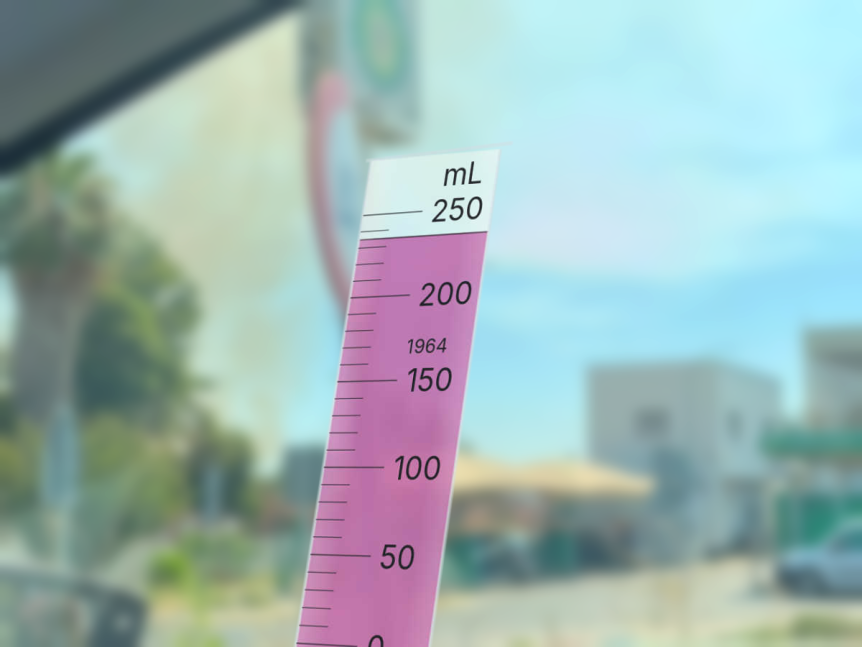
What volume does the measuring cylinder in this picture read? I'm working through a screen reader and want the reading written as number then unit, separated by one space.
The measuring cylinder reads 235 mL
